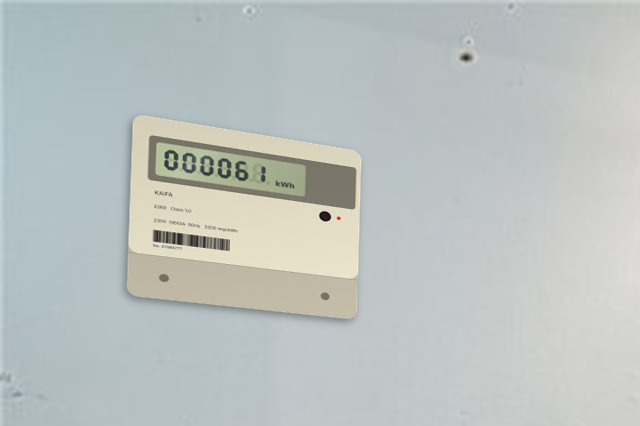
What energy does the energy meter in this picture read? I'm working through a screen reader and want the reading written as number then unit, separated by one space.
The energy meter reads 61 kWh
